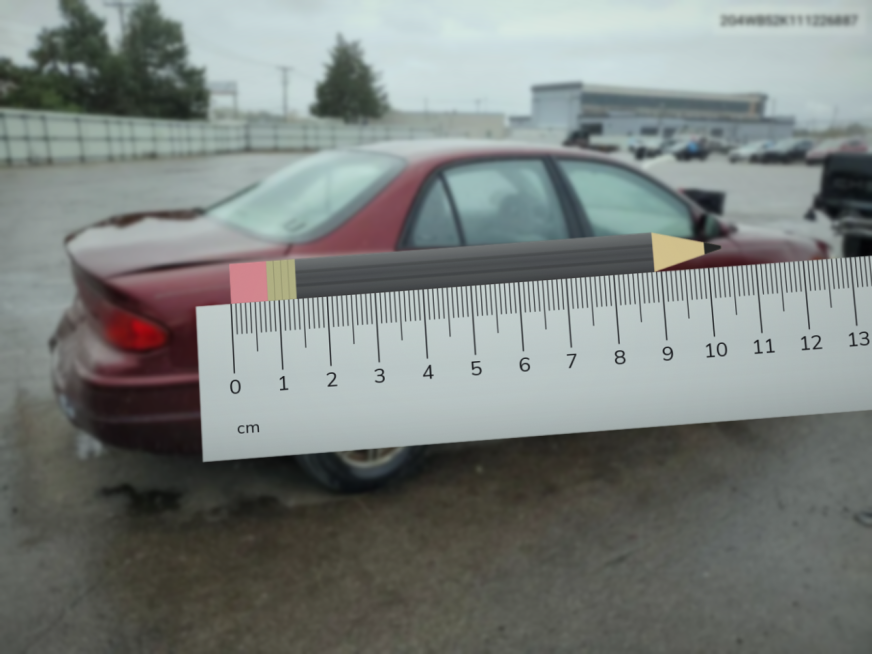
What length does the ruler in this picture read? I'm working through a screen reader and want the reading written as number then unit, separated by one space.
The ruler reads 10.3 cm
